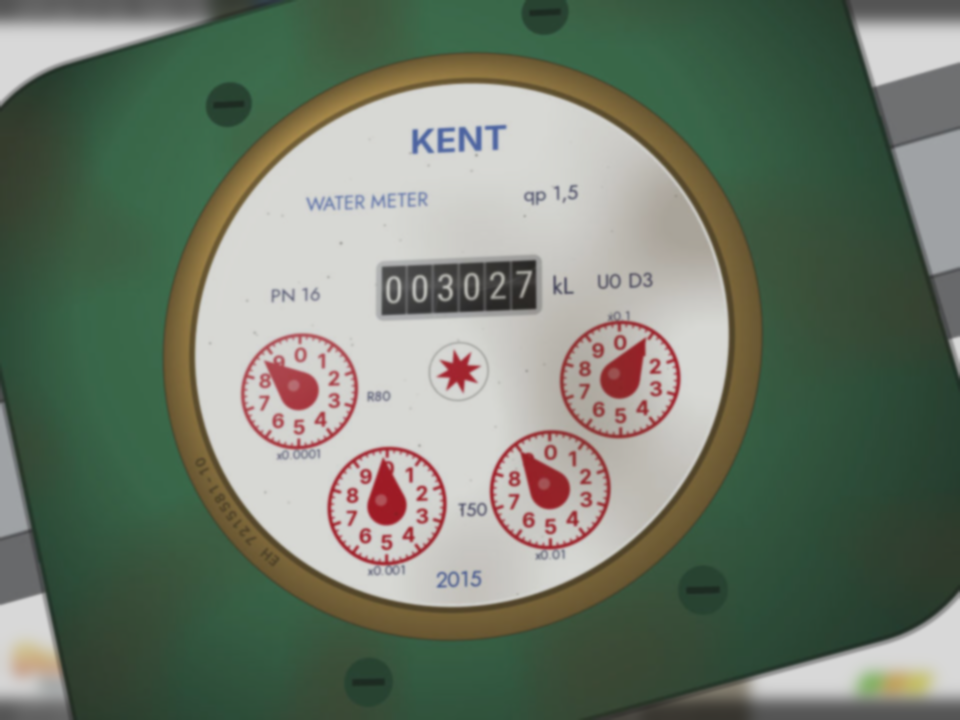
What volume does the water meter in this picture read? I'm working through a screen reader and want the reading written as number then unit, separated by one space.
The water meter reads 3027.0898 kL
